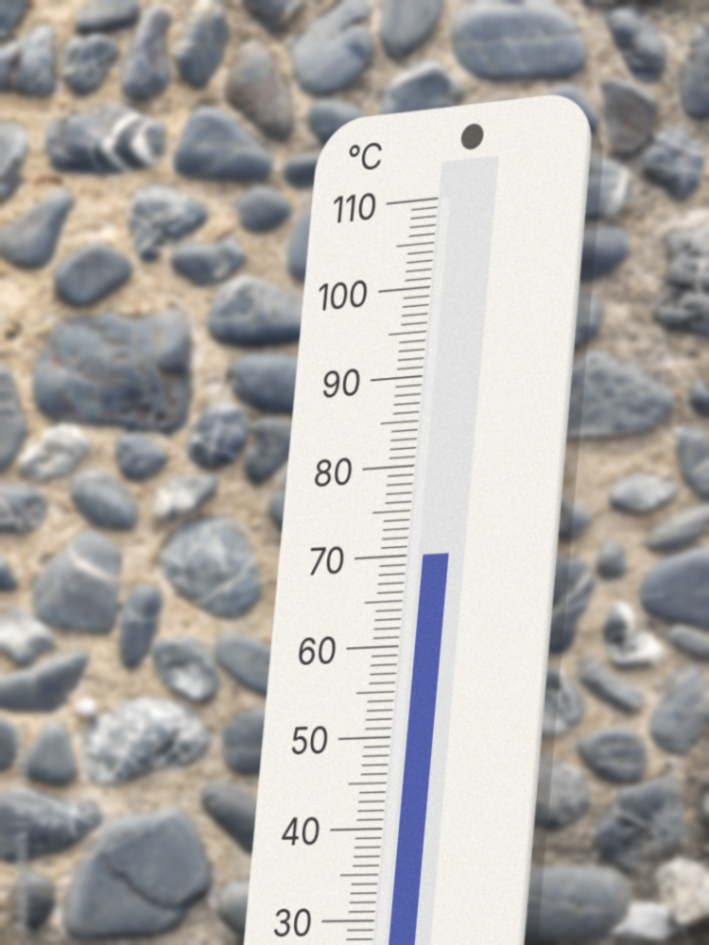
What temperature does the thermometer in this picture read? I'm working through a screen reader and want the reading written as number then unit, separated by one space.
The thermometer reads 70 °C
